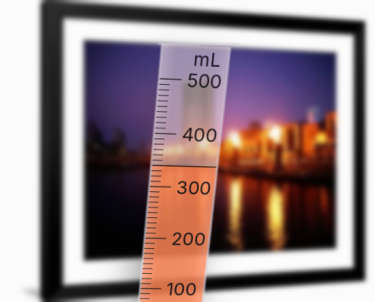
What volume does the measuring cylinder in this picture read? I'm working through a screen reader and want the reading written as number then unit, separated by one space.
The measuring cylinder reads 340 mL
